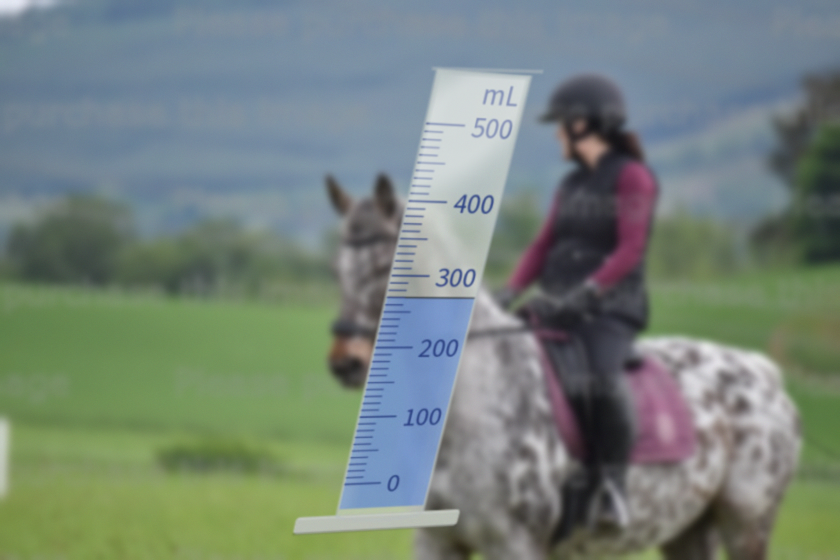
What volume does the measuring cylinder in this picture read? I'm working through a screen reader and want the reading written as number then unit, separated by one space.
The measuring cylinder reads 270 mL
